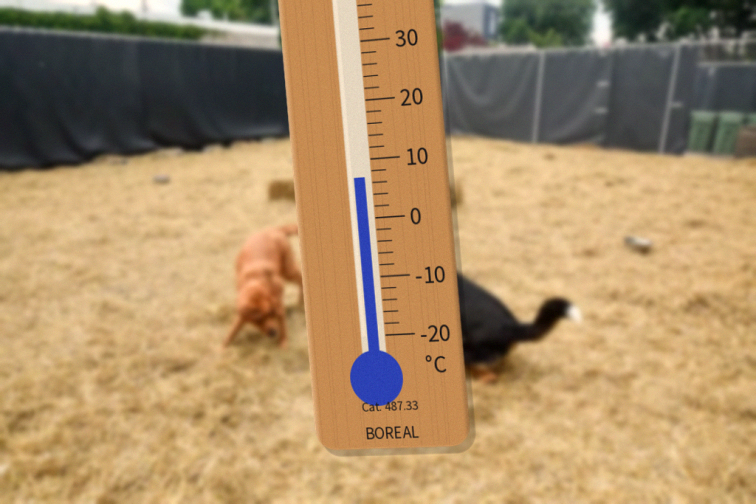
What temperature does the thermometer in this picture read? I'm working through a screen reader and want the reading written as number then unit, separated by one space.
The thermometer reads 7 °C
